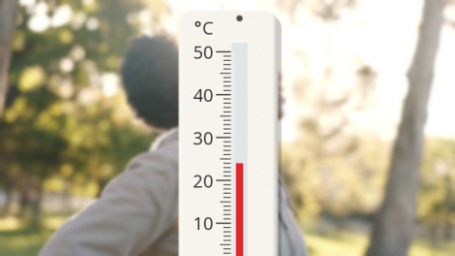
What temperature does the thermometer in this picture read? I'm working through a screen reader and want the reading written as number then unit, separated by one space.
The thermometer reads 24 °C
